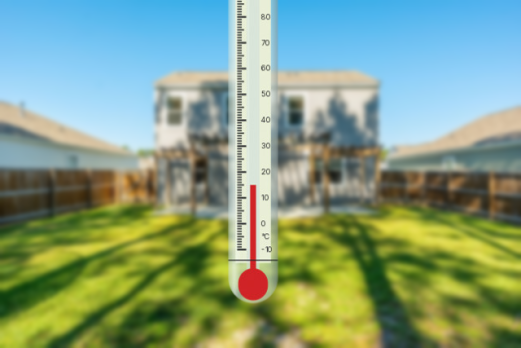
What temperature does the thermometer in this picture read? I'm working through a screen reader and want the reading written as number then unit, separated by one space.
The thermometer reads 15 °C
